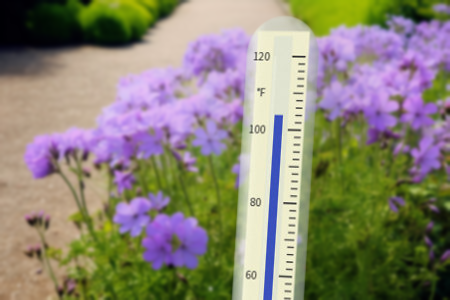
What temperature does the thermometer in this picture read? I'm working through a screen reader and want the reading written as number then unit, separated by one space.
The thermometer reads 104 °F
